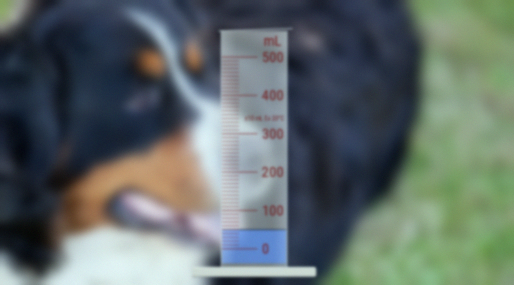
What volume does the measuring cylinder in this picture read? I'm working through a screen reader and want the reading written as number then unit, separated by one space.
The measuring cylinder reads 50 mL
